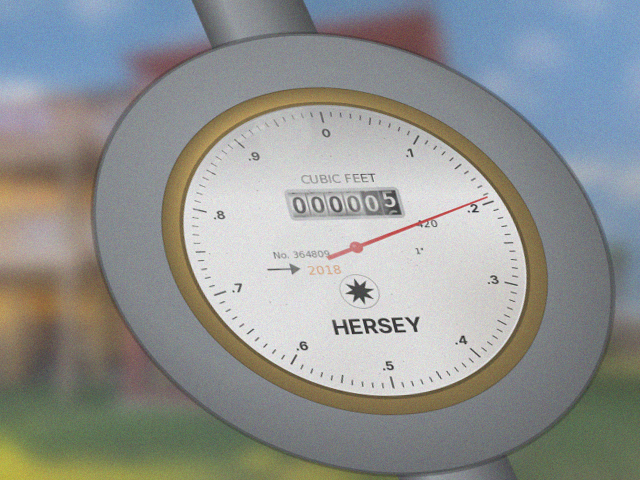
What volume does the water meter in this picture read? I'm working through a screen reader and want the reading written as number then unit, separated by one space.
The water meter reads 5.19 ft³
